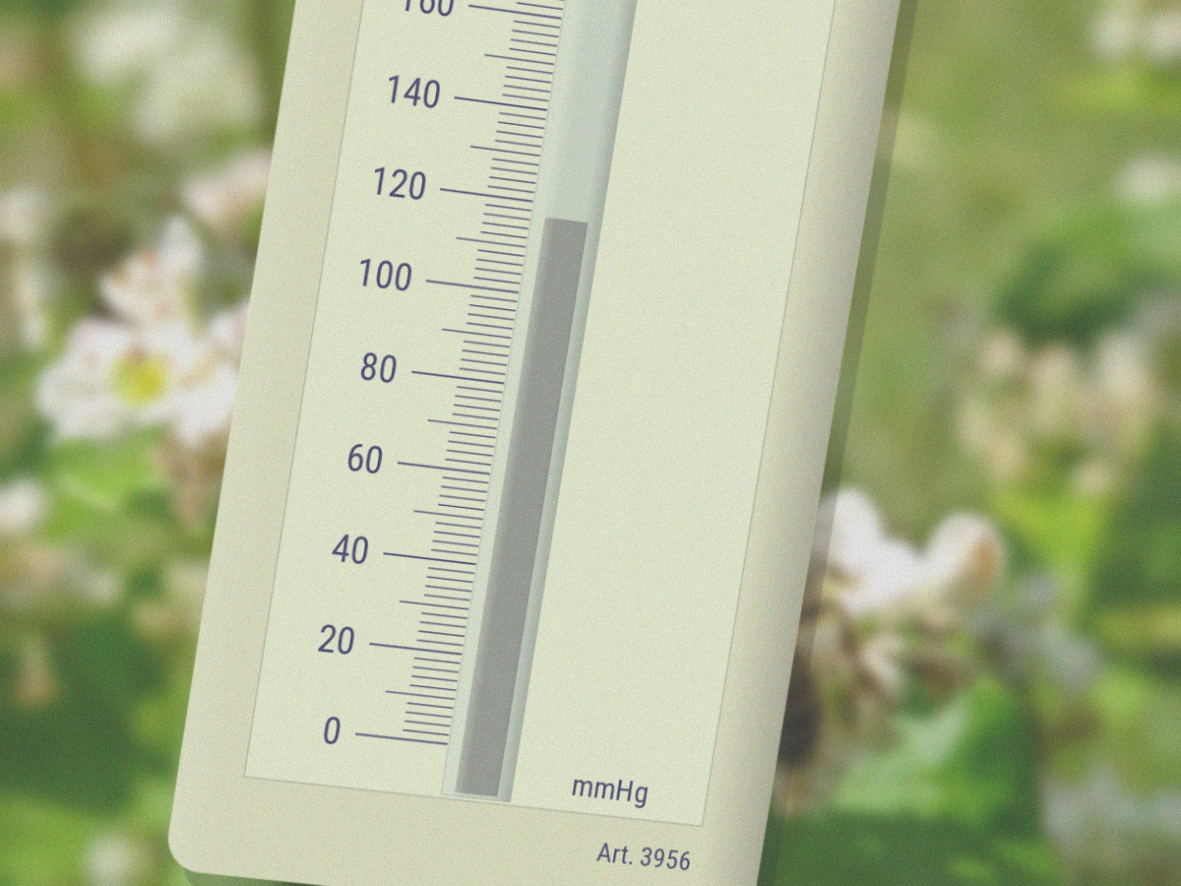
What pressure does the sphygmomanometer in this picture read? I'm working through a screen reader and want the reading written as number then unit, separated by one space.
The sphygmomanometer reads 117 mmHg
